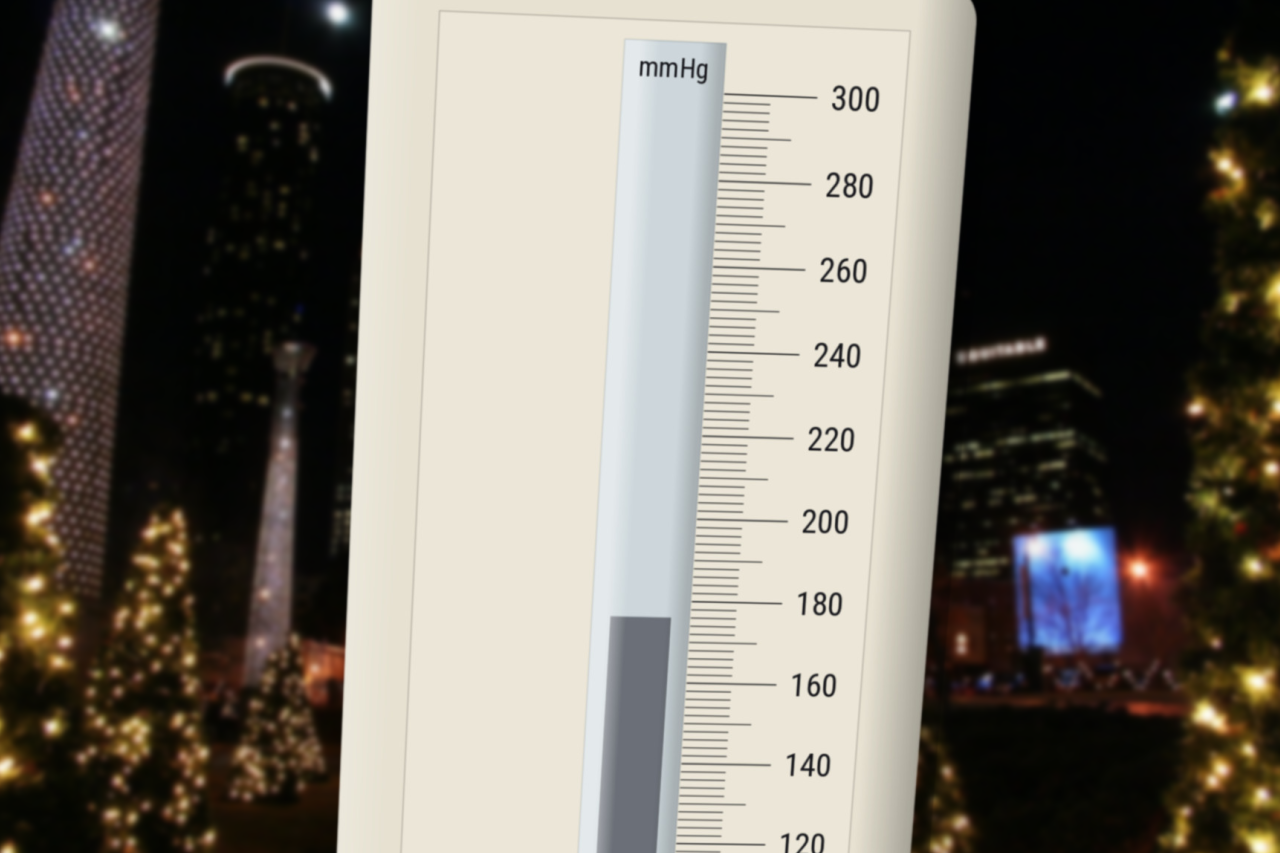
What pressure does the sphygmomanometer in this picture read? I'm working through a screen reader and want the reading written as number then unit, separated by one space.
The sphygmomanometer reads 176 mmHg
